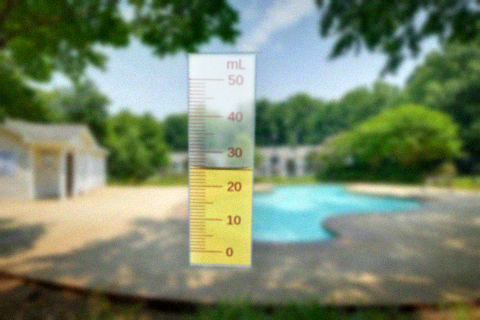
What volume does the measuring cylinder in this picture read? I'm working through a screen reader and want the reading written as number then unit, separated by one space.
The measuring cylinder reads 25 mL
